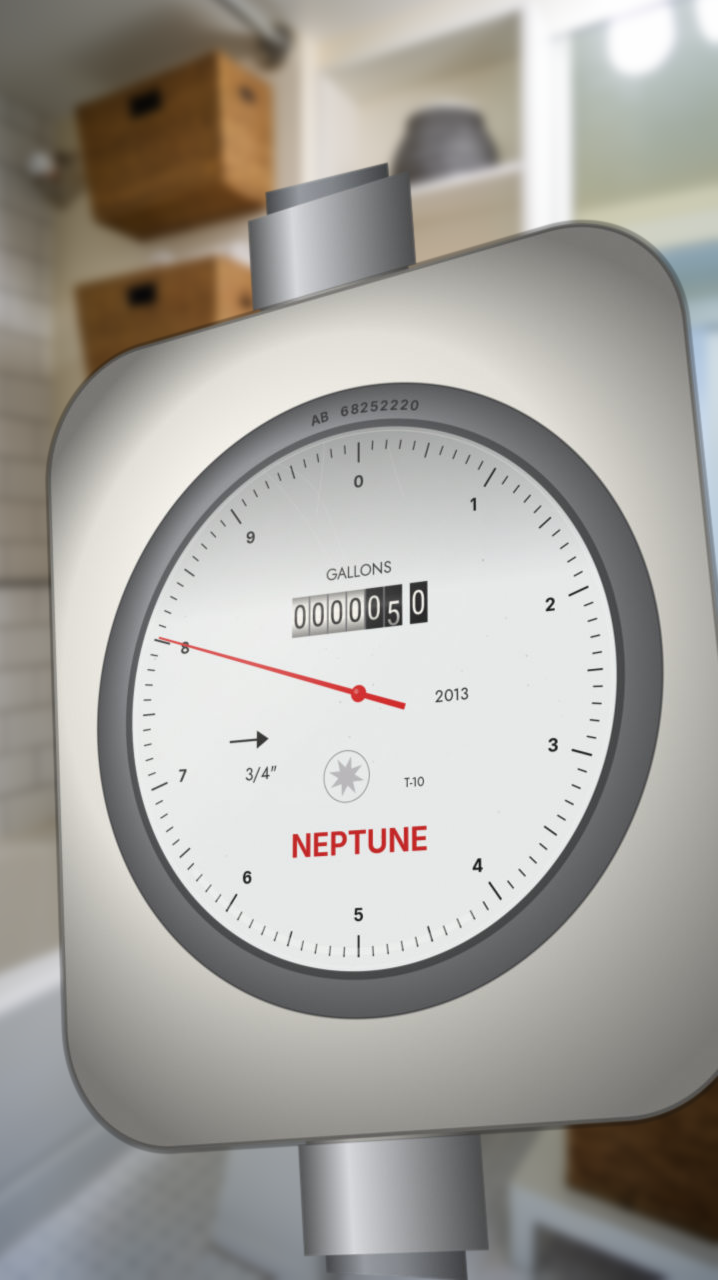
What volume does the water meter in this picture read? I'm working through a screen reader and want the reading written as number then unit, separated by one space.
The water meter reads 48.0 gal
